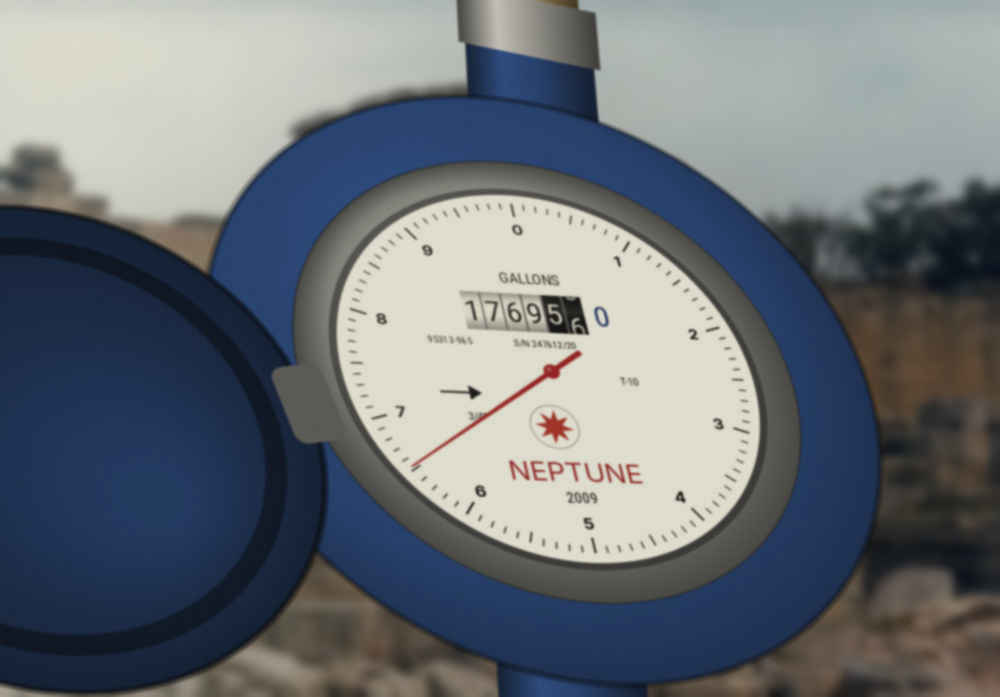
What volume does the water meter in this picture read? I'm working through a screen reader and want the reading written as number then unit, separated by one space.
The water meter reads 1769556.5 gal
